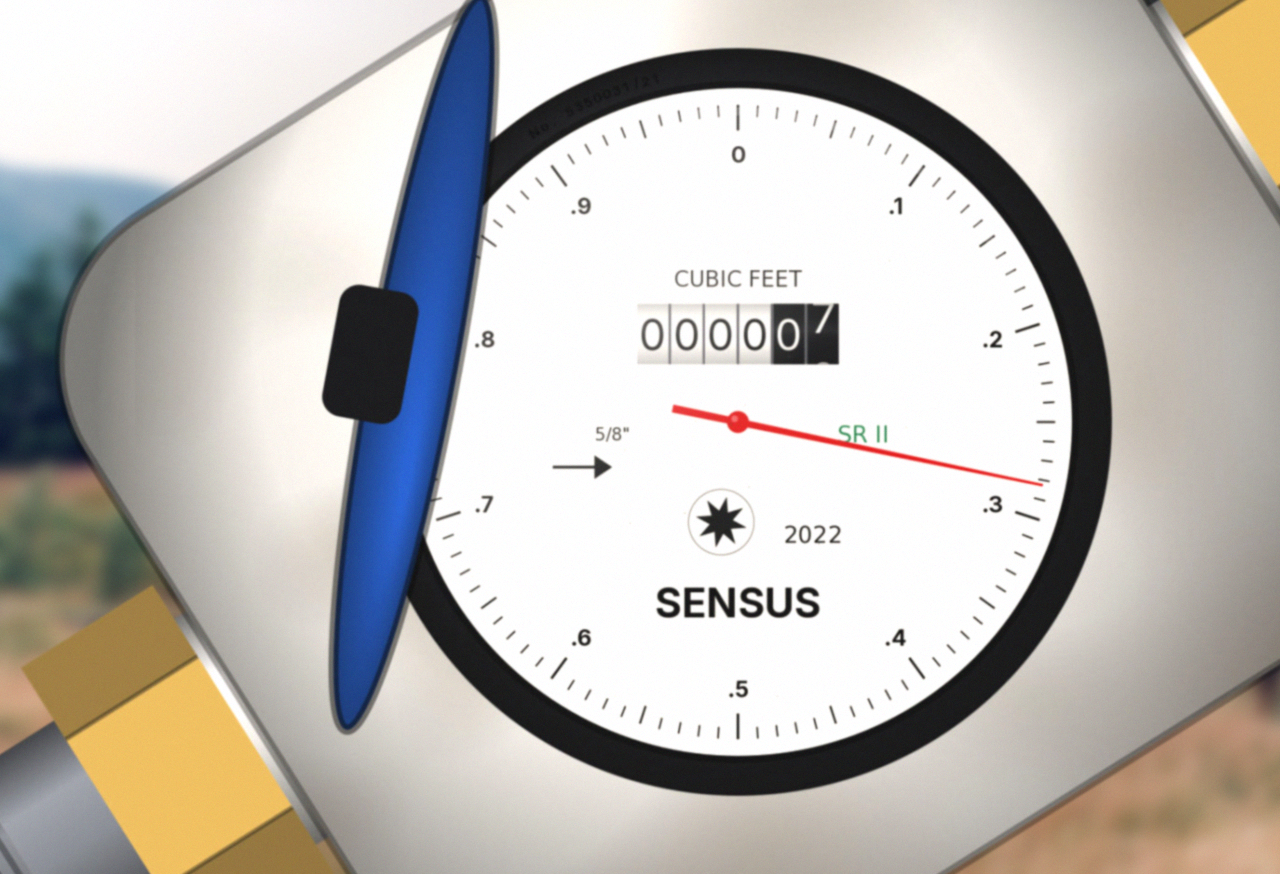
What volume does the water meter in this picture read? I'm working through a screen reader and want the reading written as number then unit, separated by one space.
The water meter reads 7.28 ft³
